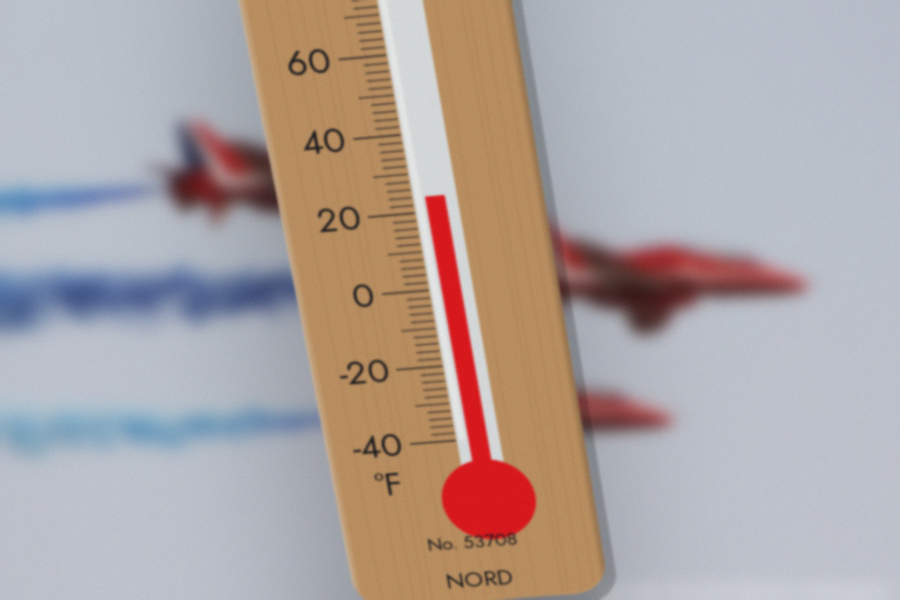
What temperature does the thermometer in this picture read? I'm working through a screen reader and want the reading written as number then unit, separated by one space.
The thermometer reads 24 °F
